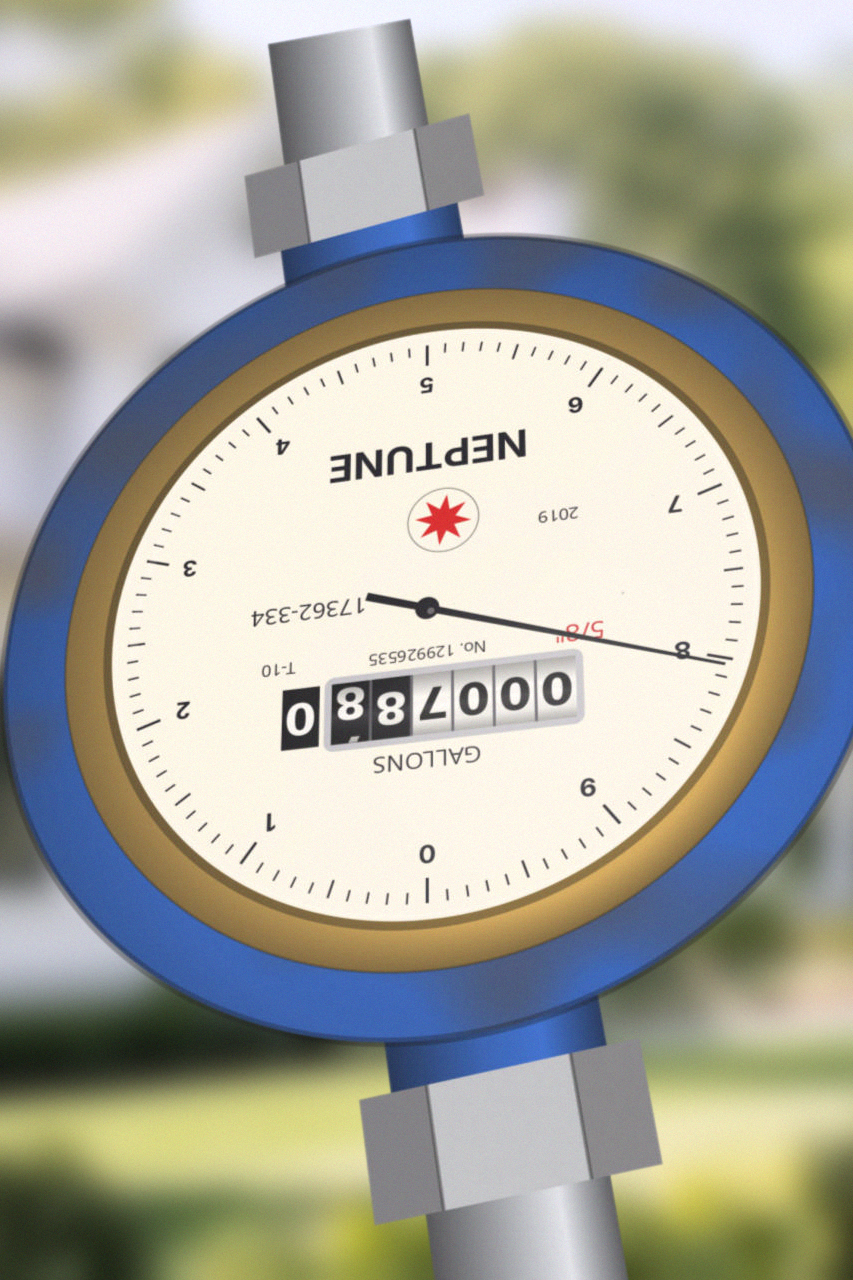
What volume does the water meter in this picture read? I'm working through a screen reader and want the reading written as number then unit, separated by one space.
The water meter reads 7878.0 gal
